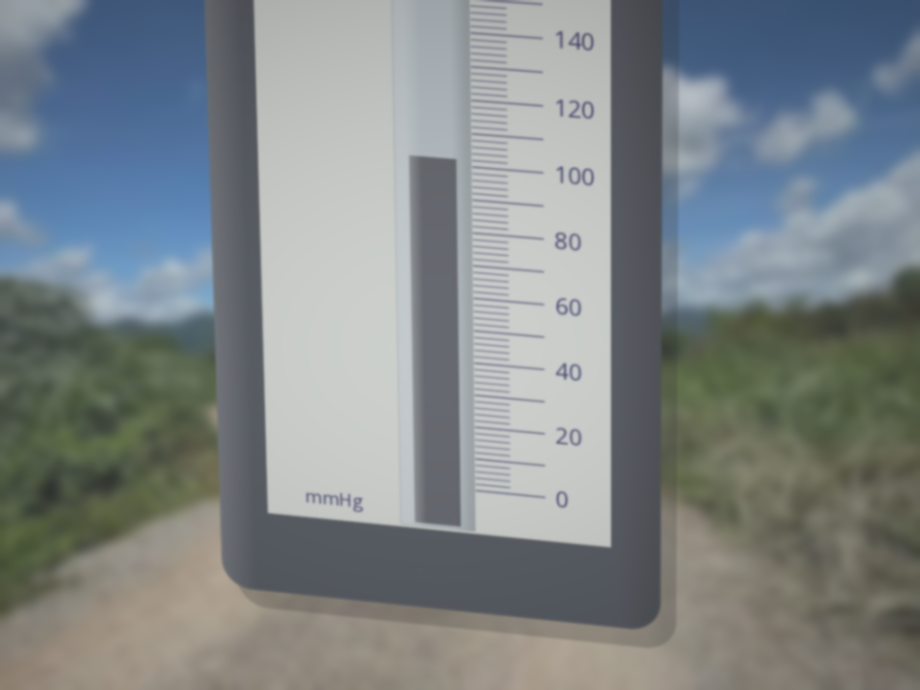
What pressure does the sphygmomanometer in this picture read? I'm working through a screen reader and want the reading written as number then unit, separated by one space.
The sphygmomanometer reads 102 mmHg
